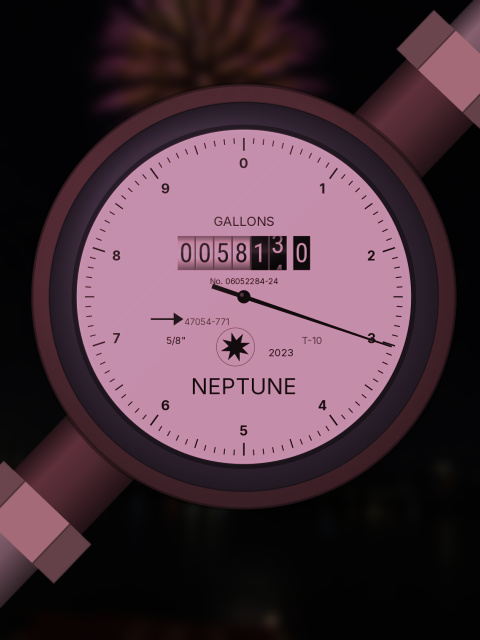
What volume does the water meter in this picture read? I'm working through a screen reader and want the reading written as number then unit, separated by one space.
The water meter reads 58133.0 gal
